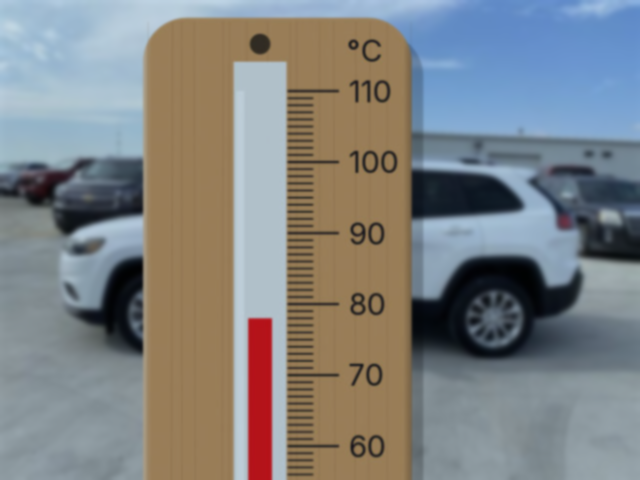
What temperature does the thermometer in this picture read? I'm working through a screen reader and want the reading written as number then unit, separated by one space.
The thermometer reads 78 °C
